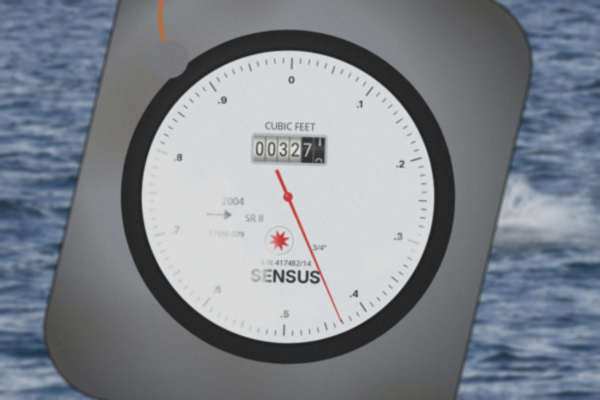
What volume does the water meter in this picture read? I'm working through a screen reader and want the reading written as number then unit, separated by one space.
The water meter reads 3271.43 ft³
